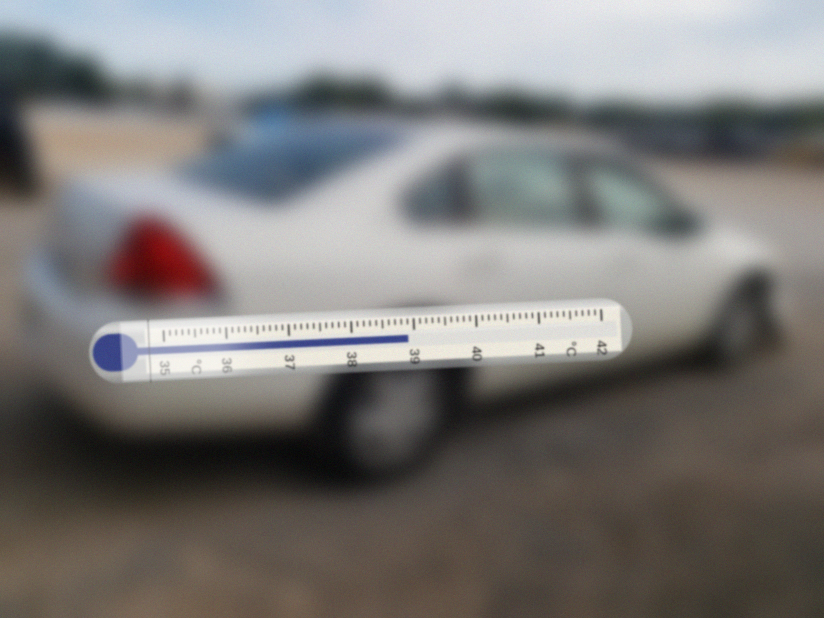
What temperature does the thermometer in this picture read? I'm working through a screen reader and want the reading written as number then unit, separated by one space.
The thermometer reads 38.9 °C
